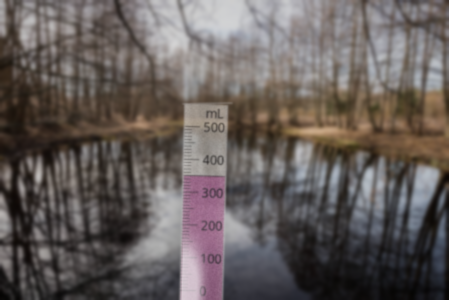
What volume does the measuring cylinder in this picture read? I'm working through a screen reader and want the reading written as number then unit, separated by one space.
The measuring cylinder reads 350 mL
